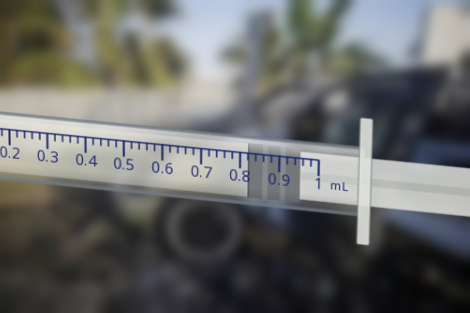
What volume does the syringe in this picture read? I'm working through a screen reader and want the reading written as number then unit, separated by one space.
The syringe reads 0.82 mL
